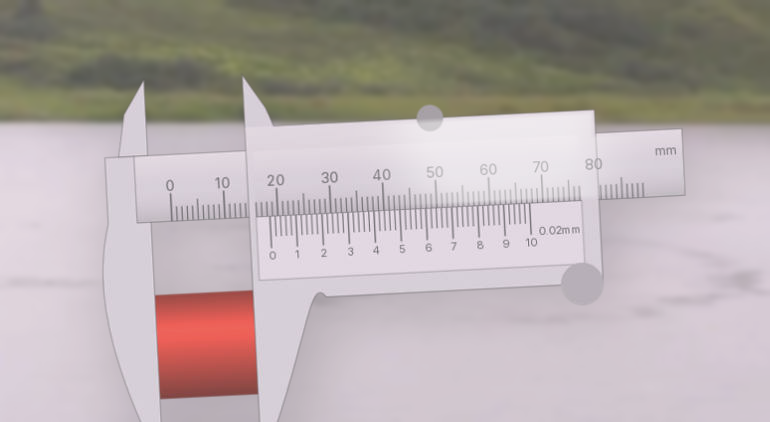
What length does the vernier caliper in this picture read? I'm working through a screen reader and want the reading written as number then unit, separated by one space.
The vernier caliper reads 18.5 mm
